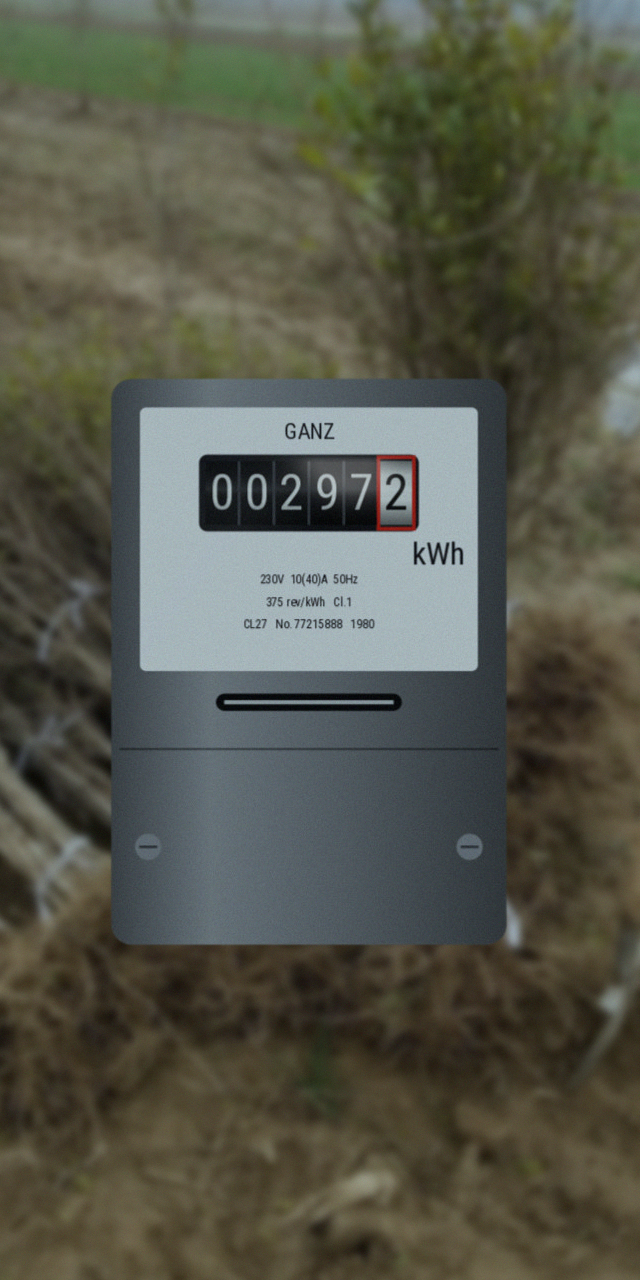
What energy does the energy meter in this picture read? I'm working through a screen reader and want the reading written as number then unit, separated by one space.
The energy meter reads 297.2 kWh
